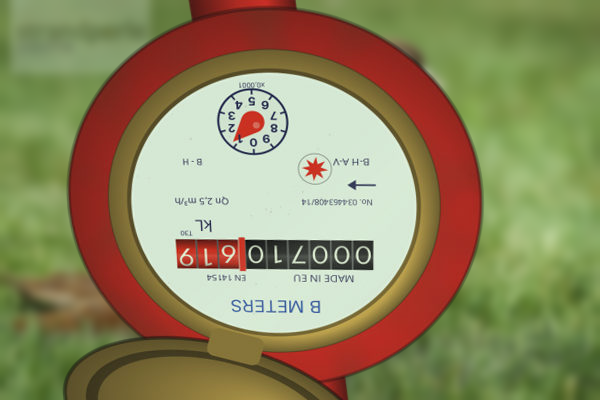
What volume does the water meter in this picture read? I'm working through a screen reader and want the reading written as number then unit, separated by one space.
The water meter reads 710.6191 kL
